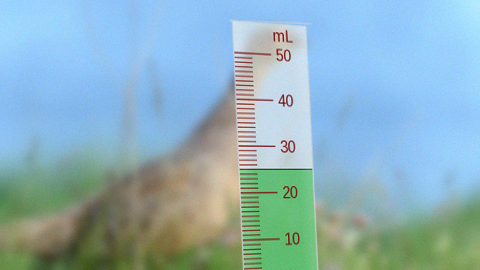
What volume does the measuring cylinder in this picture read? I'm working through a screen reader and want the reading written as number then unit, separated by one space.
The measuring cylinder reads 25 mL
